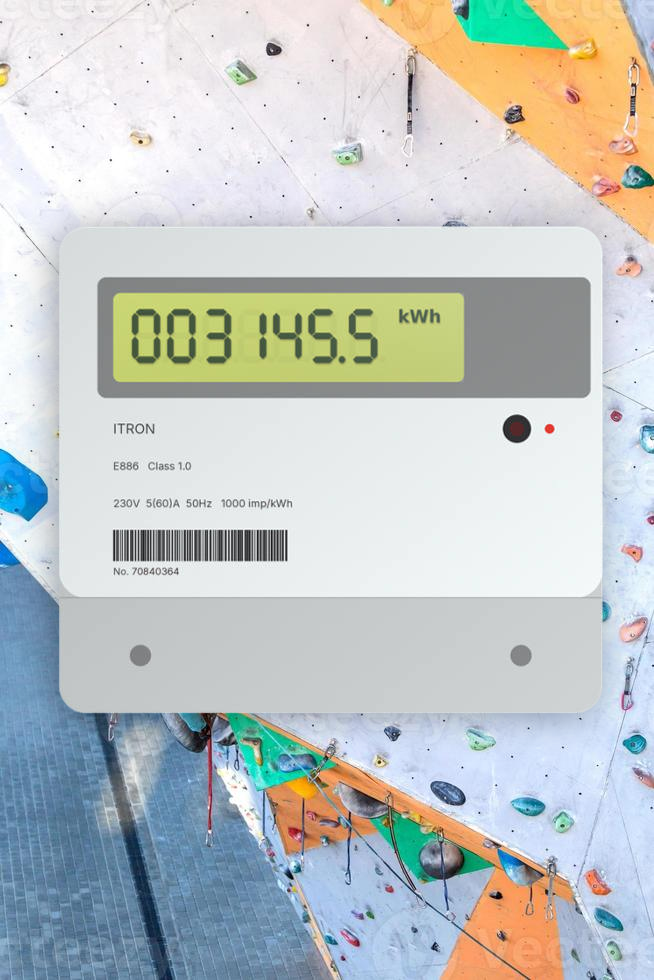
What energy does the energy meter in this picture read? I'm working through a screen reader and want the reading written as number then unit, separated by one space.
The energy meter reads 3145.5 kWh
